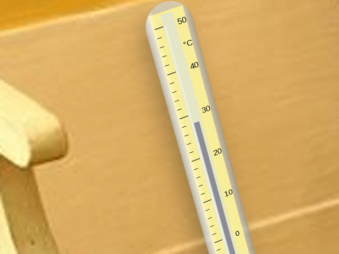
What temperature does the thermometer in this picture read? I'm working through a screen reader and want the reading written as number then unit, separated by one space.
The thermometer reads 28 °C
